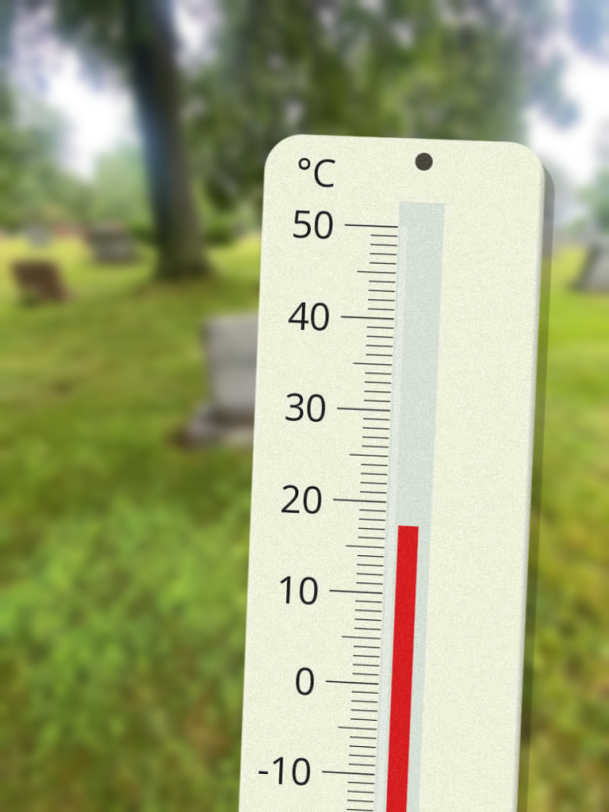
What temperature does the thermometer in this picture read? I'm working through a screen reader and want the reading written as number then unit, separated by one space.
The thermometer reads 17.5 °C
